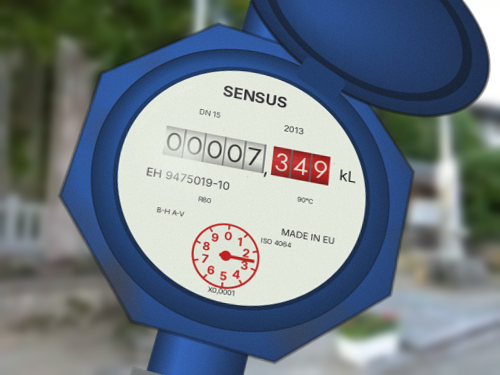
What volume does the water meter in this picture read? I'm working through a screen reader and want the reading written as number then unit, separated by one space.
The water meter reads 7.3492 kL
